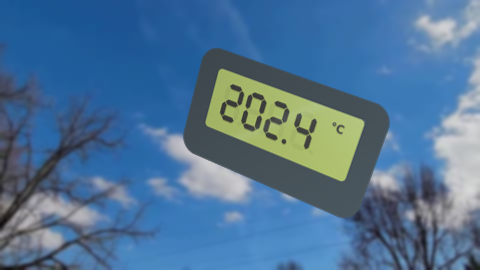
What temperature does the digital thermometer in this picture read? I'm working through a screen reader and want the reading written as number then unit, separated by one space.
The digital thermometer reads 202.4 °C
